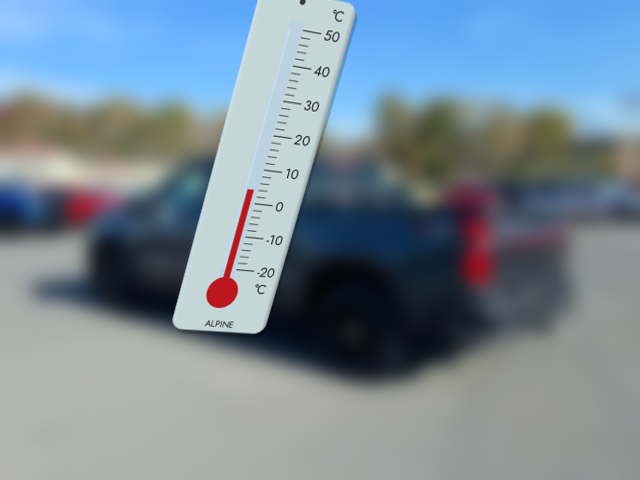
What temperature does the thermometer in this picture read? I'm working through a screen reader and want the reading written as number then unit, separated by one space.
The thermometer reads 4 °C
